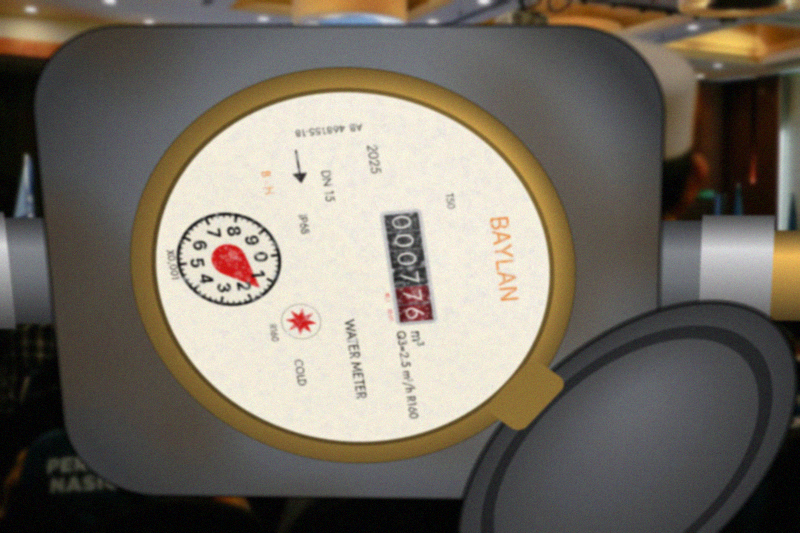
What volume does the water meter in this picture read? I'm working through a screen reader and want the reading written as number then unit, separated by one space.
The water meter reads 7.761 m³
